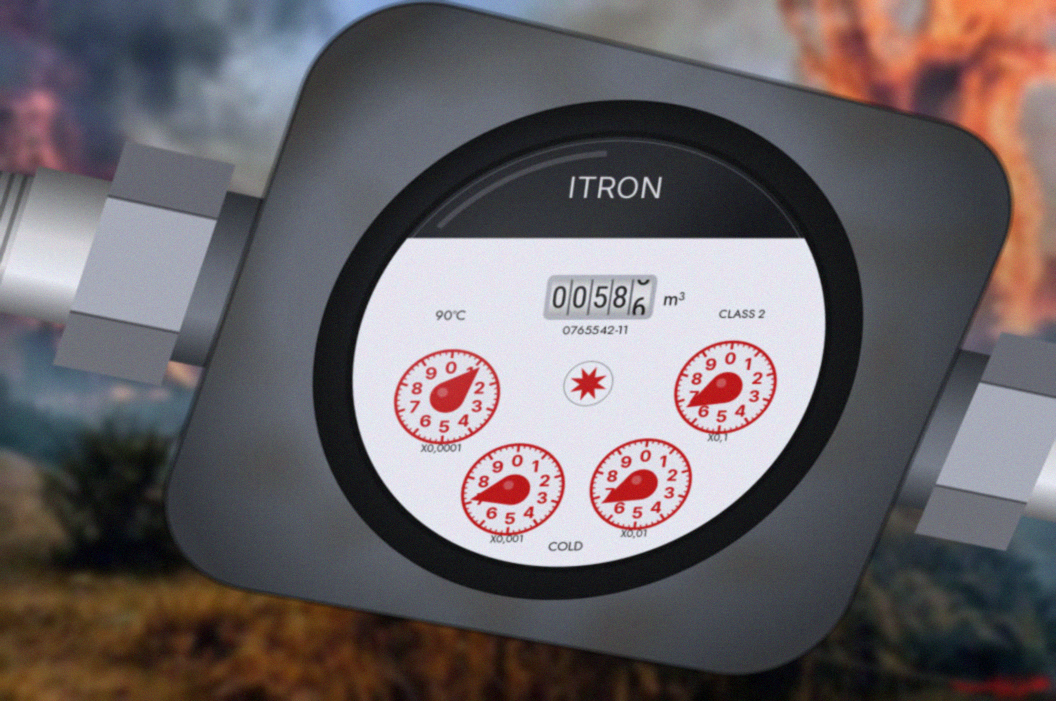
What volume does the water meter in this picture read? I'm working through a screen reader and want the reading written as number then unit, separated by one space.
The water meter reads 585.6671 m³
